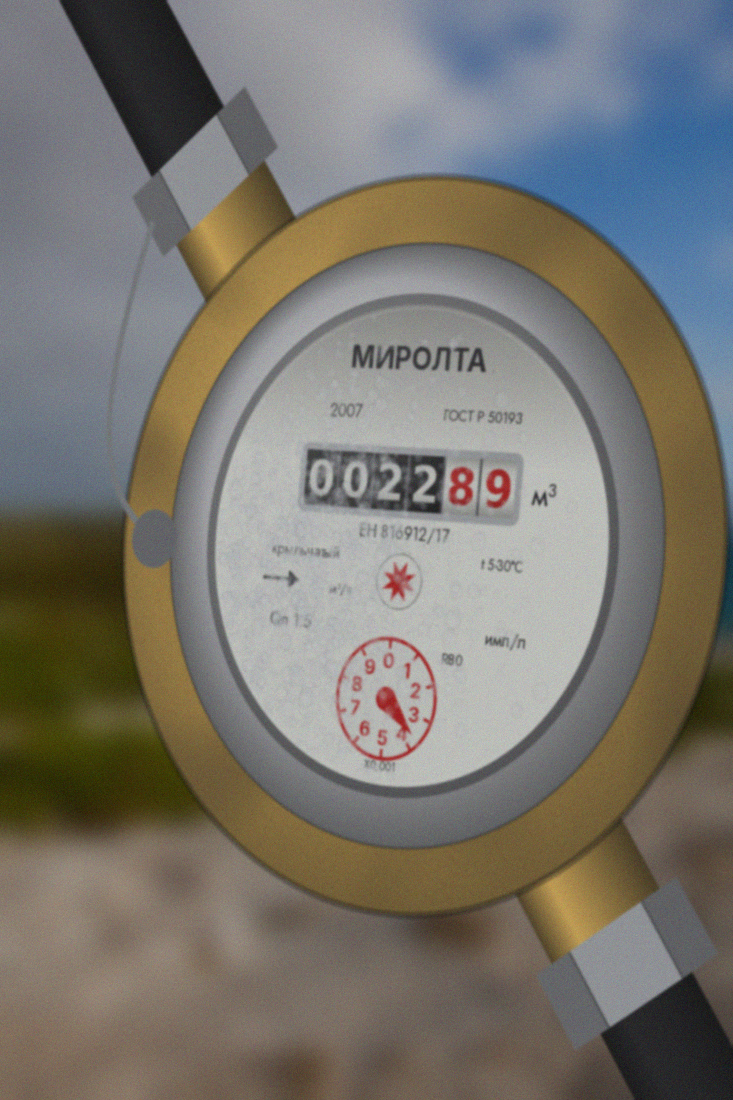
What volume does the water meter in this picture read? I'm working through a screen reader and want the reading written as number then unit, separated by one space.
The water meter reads 22.893 m³
